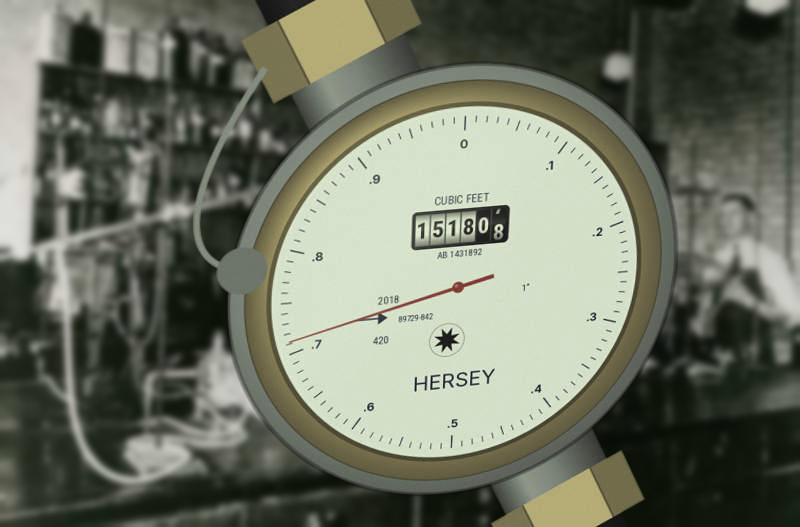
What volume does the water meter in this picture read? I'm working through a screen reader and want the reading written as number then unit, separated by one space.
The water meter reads 151807.71 ft³
